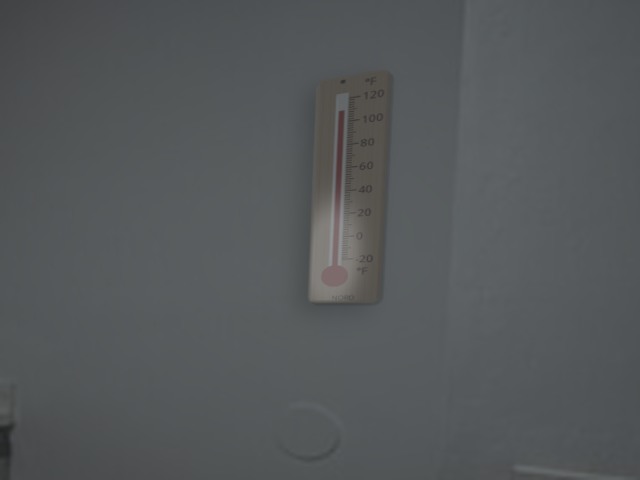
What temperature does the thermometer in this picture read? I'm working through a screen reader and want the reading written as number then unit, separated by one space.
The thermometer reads 110 °F
